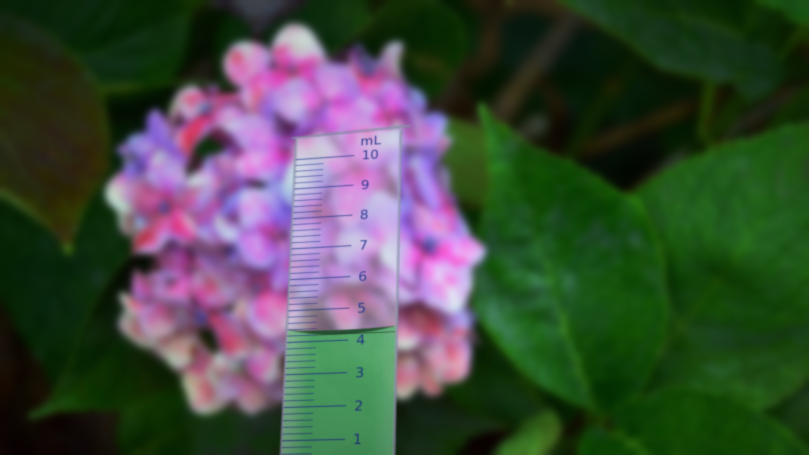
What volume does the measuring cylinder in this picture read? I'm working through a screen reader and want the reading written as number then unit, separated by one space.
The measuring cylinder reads 4.2 mL
